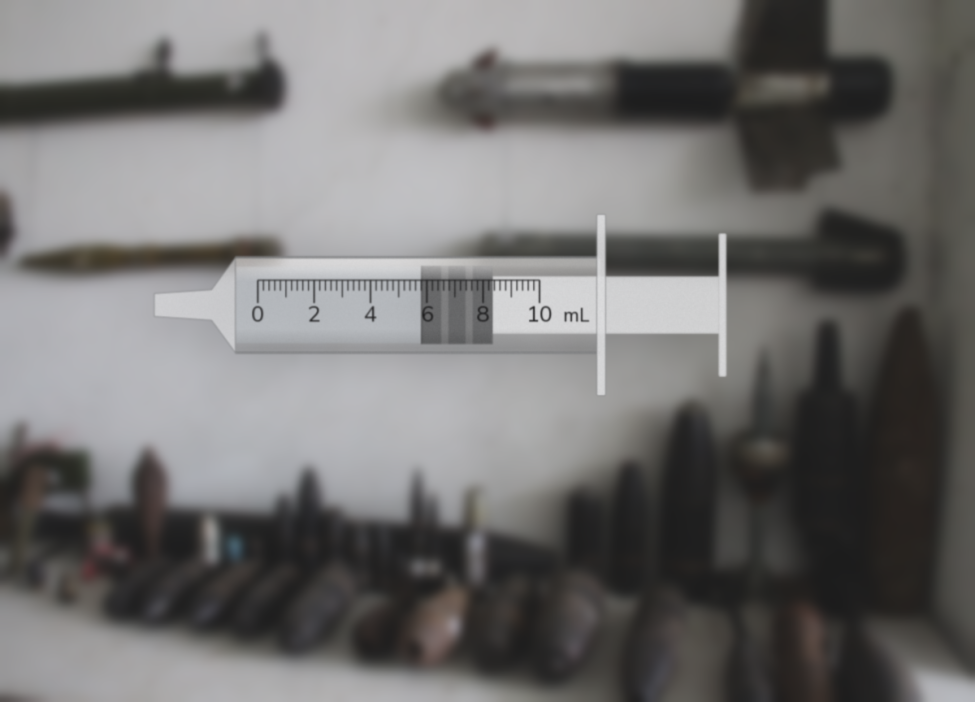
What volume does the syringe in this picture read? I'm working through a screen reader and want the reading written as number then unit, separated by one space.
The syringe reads 5.8 mL
